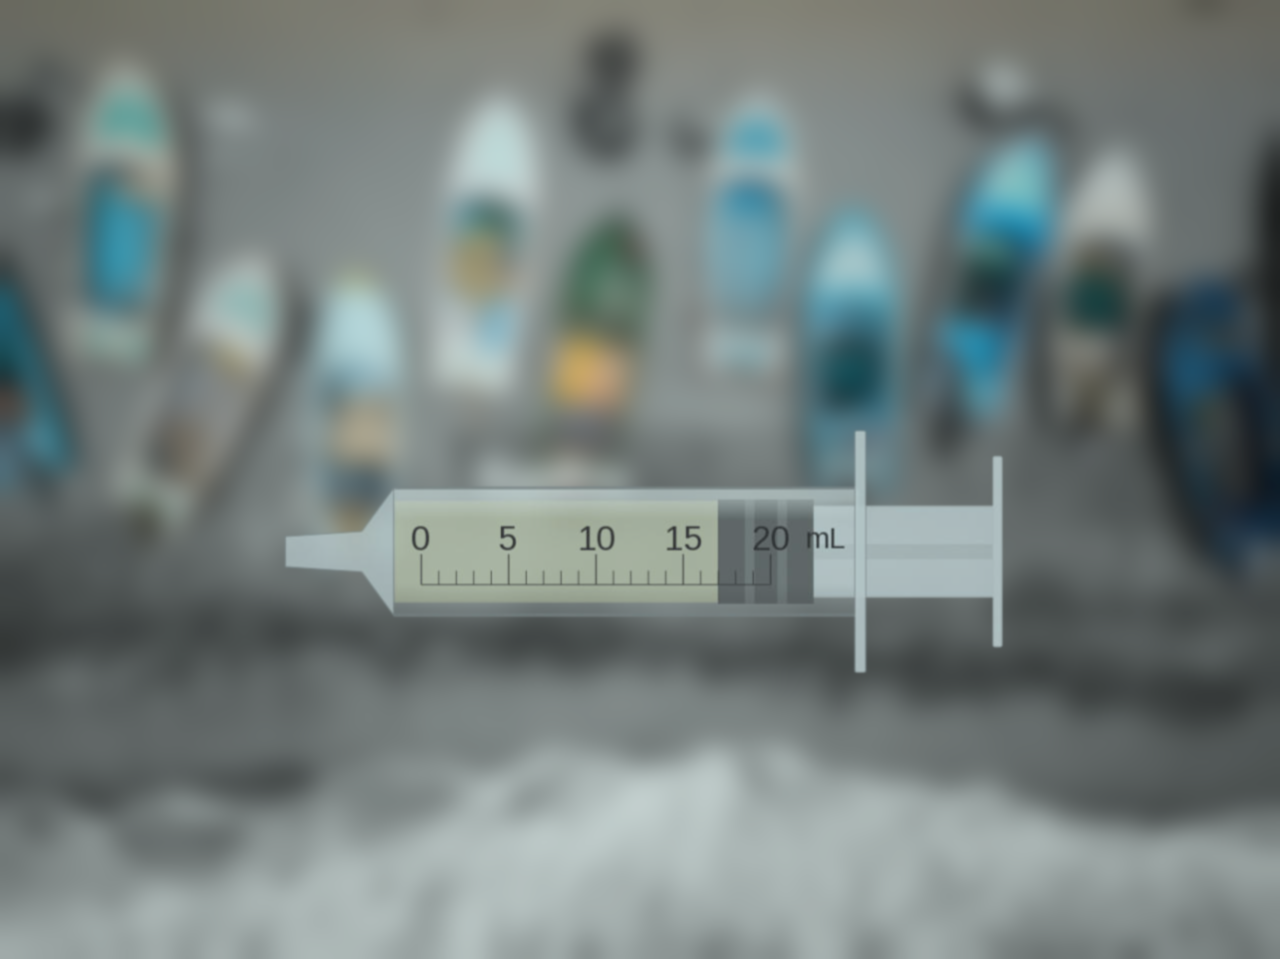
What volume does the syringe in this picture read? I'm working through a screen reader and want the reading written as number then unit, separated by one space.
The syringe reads 17 mL
